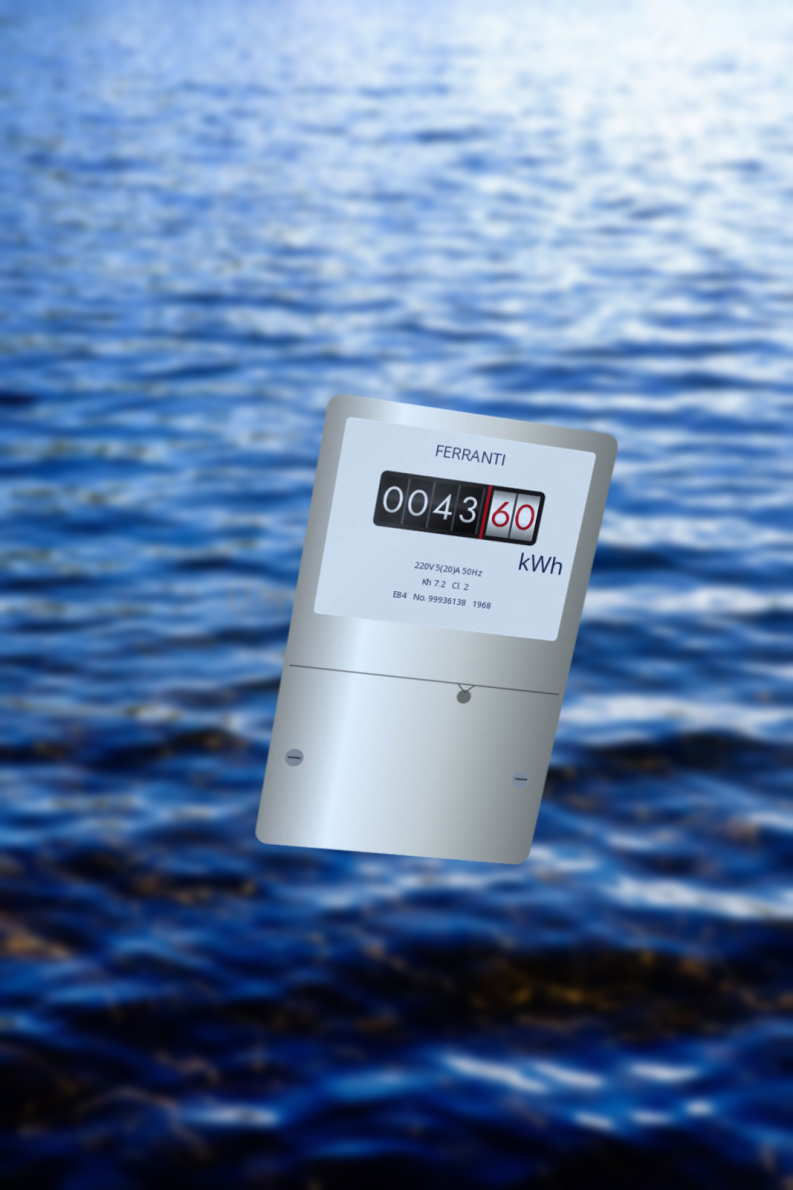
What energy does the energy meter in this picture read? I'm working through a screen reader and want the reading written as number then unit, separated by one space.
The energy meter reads 43.60 kWh
